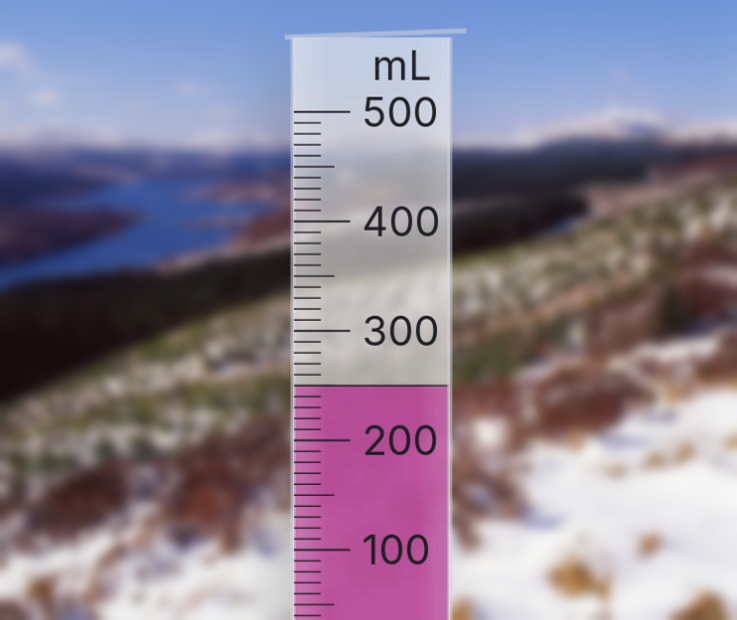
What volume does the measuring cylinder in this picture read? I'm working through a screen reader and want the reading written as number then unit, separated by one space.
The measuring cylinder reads 250 mL
